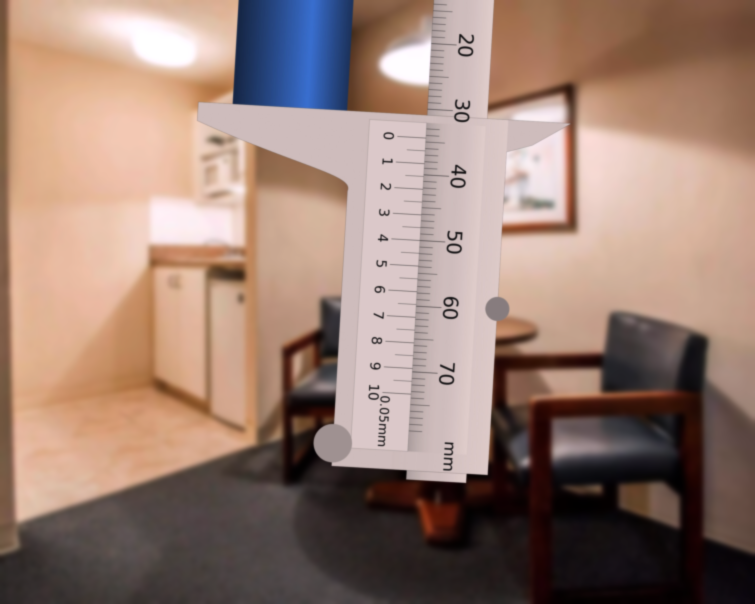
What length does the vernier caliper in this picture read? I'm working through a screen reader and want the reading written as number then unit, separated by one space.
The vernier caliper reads 34.4 mm
